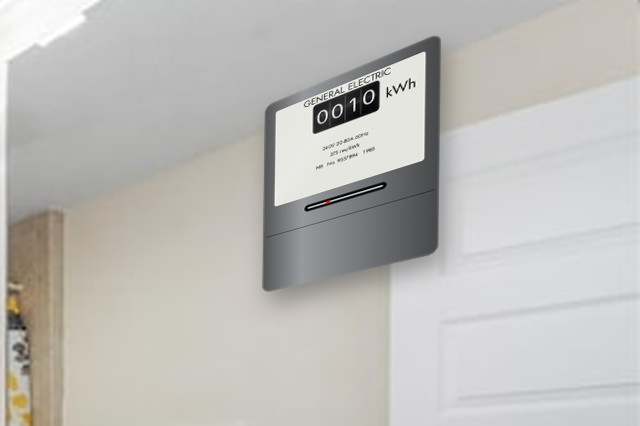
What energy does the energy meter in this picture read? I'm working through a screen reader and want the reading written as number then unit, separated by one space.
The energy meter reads 10 kWh
